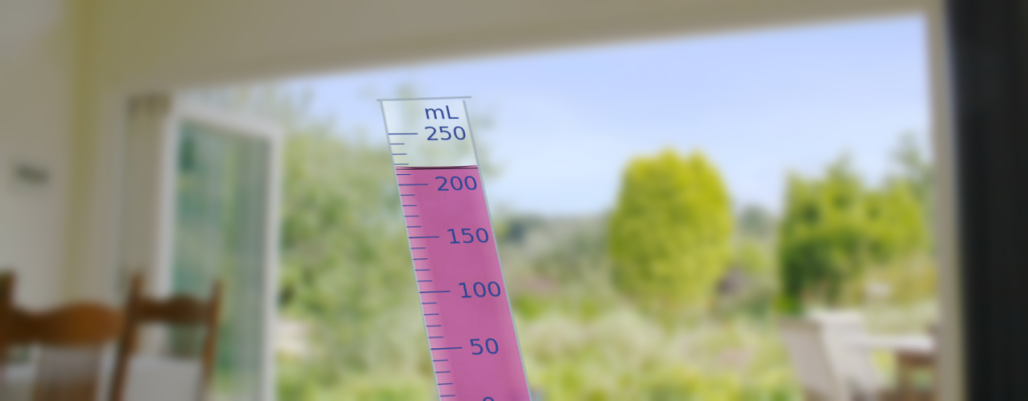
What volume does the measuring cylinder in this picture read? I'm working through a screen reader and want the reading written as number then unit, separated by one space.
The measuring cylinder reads 215 mL
